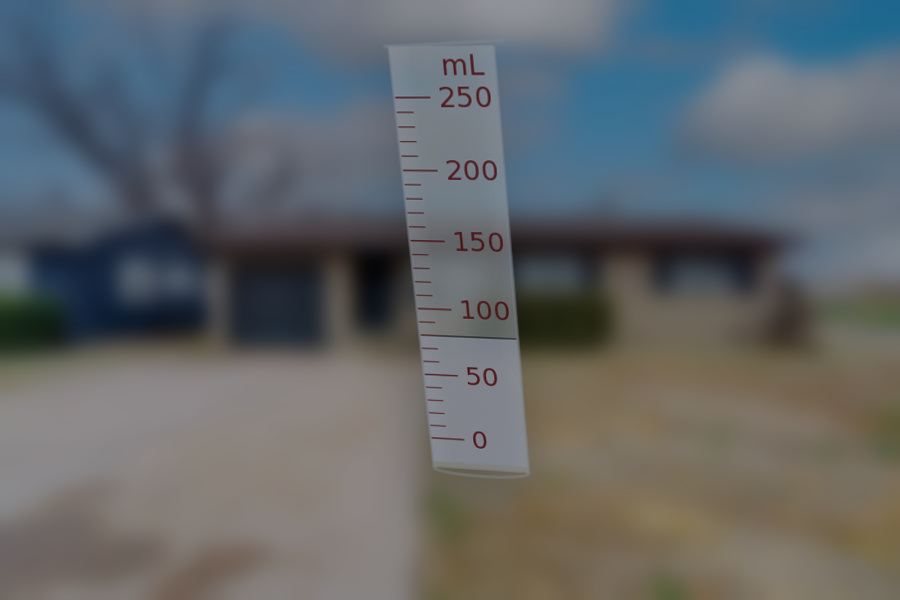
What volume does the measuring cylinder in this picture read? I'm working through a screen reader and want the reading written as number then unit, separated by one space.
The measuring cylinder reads 80 mL
